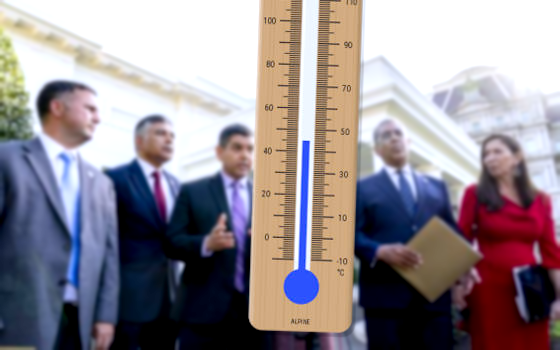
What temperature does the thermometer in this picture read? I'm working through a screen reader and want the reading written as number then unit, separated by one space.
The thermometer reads 45 °C
